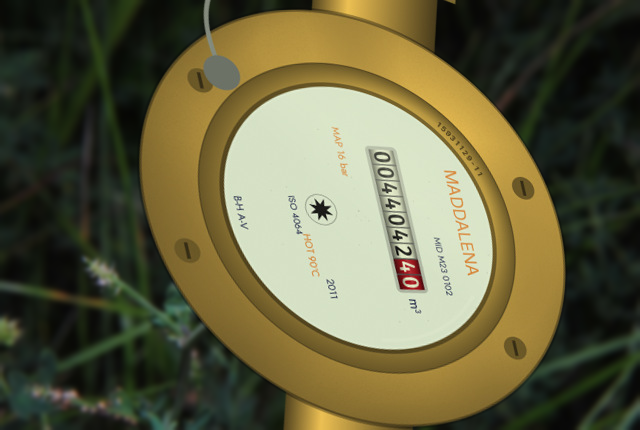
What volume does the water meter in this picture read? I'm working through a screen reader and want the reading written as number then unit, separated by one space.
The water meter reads 44042.40 m³
